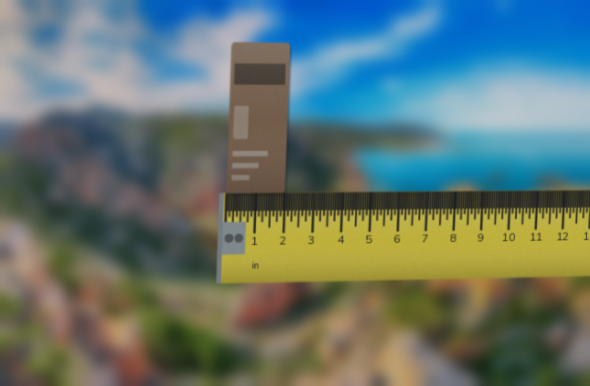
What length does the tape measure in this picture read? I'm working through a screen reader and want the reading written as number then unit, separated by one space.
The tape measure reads 2 in
